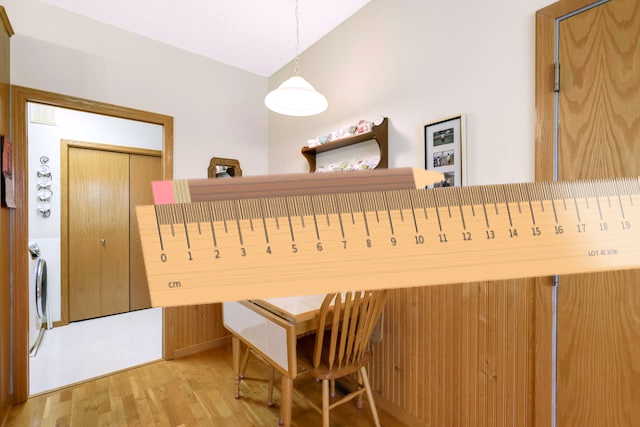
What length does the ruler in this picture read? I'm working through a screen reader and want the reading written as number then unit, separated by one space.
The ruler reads 12 cm
